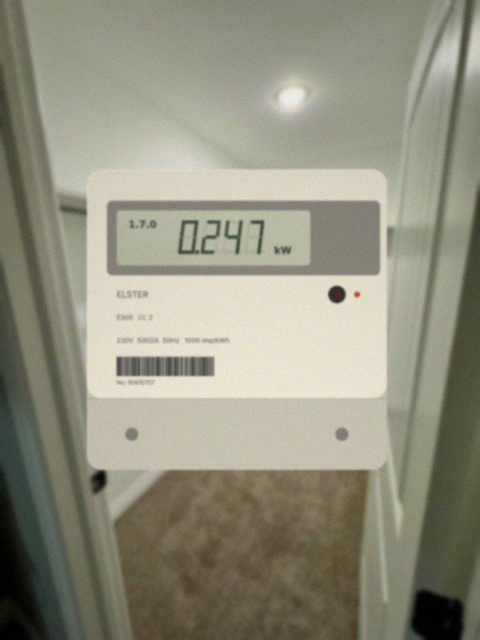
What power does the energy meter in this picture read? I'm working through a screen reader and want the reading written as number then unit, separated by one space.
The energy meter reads 0.247 kW
